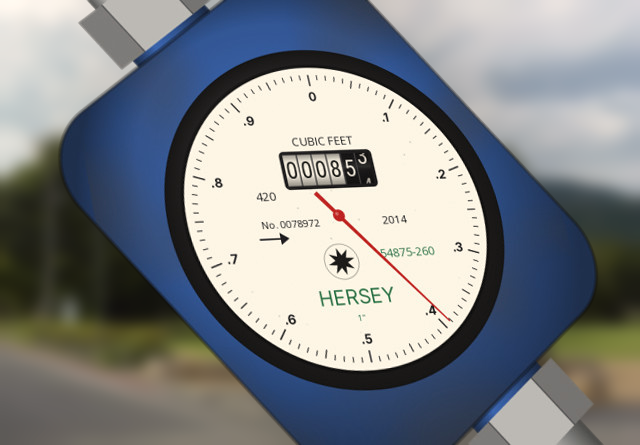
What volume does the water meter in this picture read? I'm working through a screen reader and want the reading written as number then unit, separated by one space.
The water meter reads 853.39 ft³
